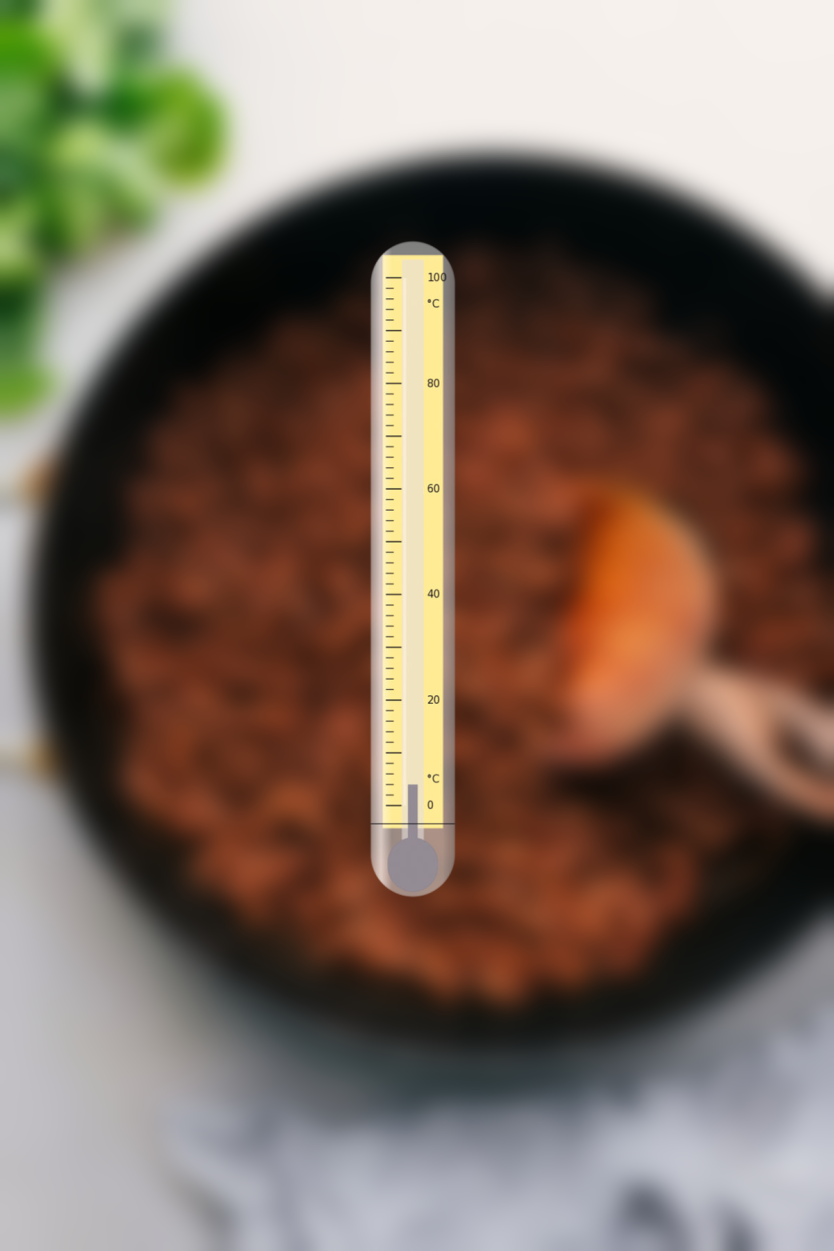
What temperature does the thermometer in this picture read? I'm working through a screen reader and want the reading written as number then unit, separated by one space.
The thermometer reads 4 °C
